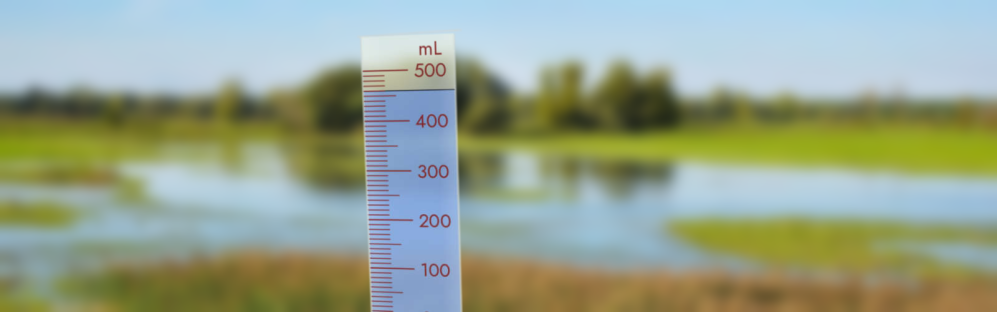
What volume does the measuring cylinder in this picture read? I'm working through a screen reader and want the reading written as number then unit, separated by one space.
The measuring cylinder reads 460 mL
